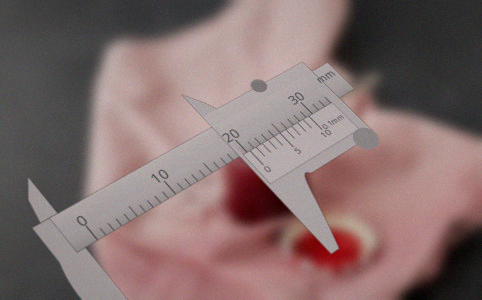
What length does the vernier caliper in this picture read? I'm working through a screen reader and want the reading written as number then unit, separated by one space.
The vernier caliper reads 20.4 mm
